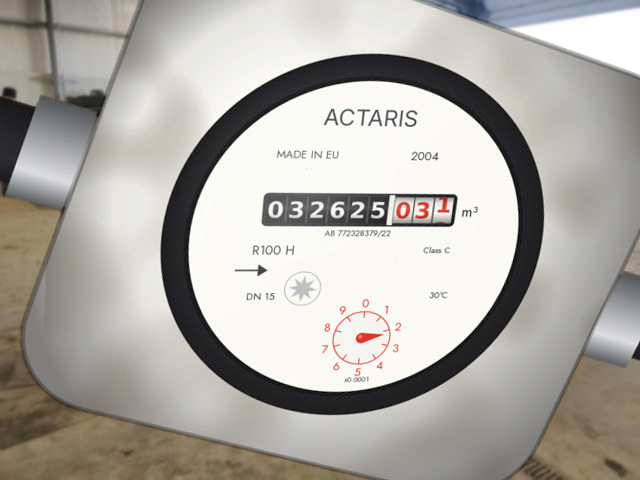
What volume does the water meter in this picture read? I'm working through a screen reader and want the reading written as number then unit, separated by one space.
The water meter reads 32625.0312 m³
